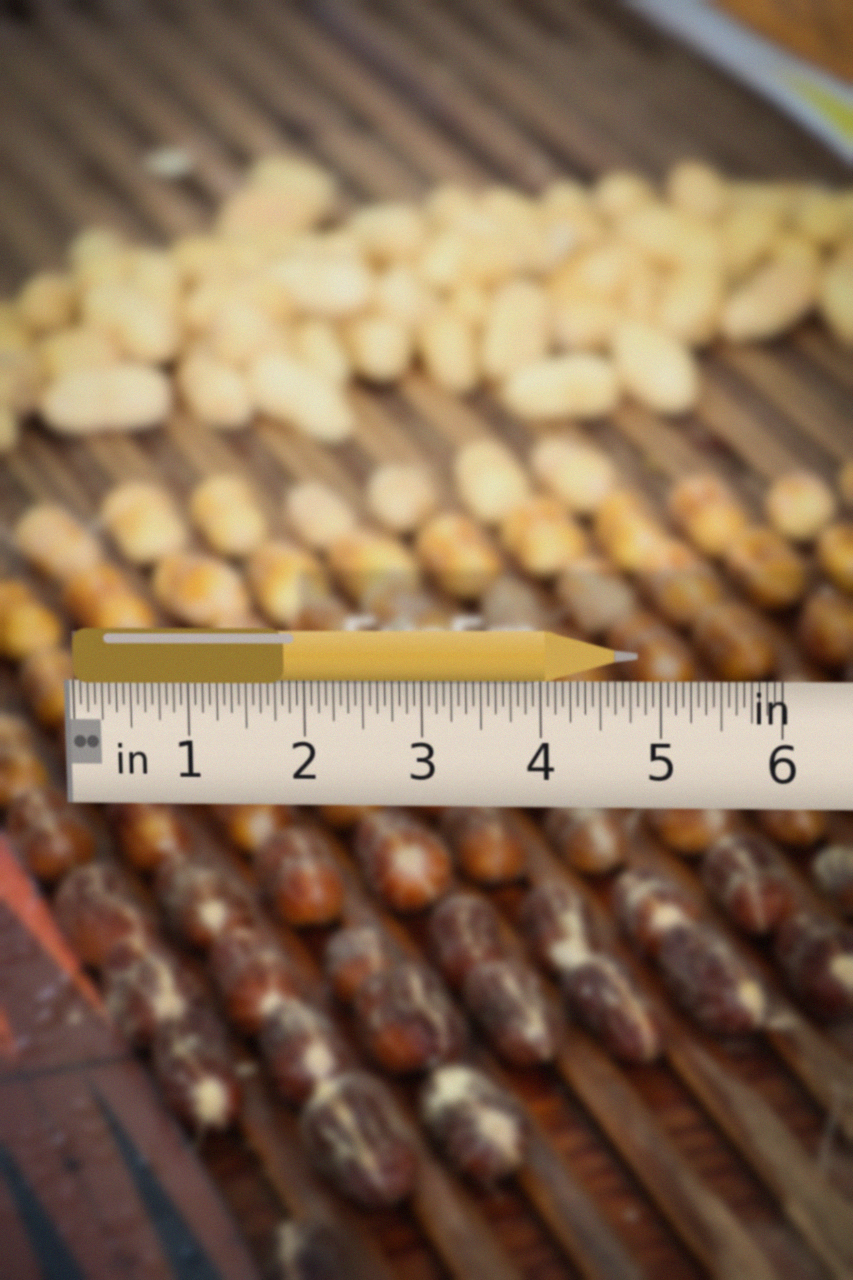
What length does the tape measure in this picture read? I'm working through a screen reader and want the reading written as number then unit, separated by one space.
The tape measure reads 4.8125 in
